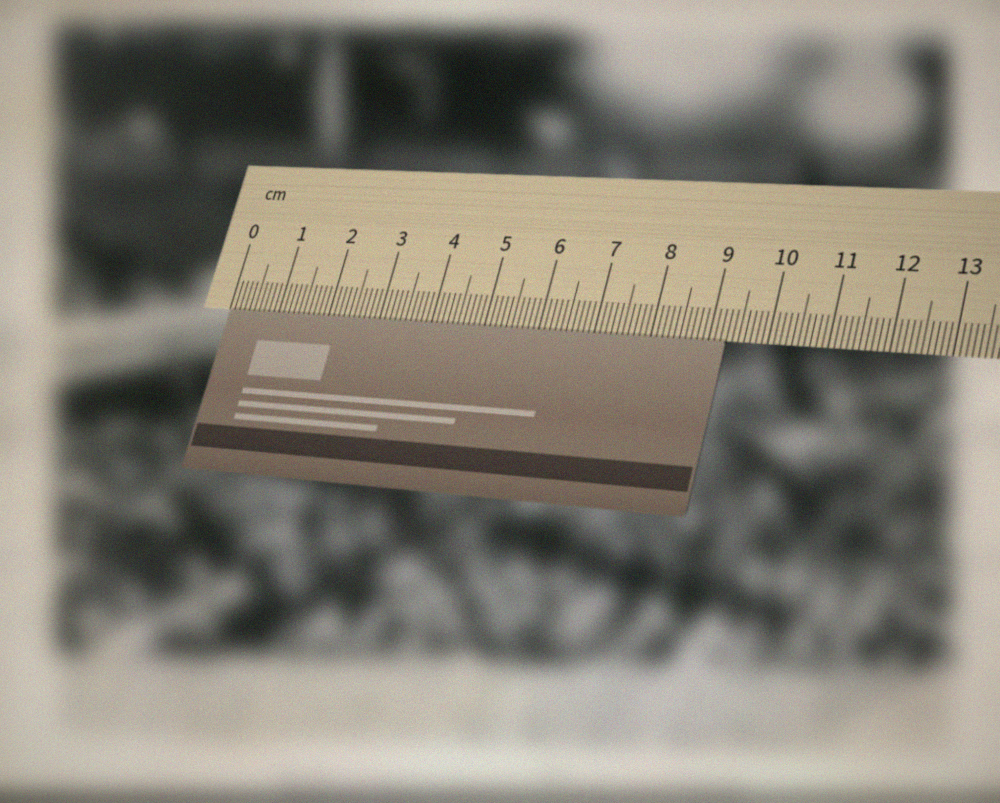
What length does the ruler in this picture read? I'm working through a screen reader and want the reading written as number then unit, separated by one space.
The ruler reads 9.3 cm
